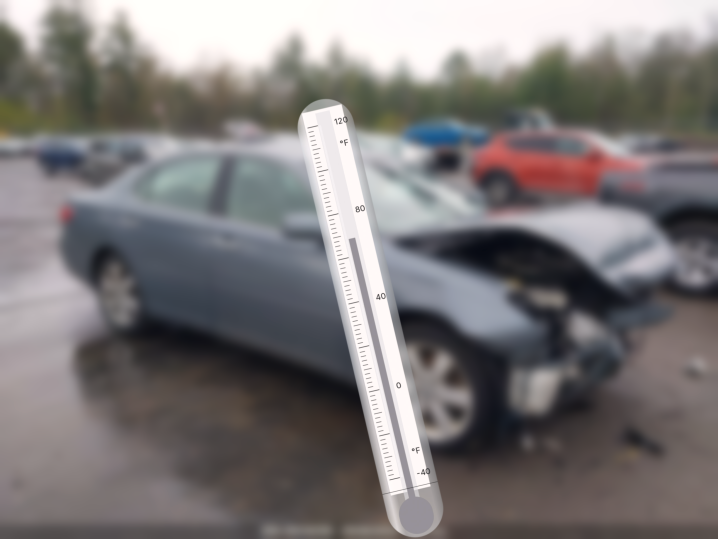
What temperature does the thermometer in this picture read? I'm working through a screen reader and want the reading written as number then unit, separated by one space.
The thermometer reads 68 °F
